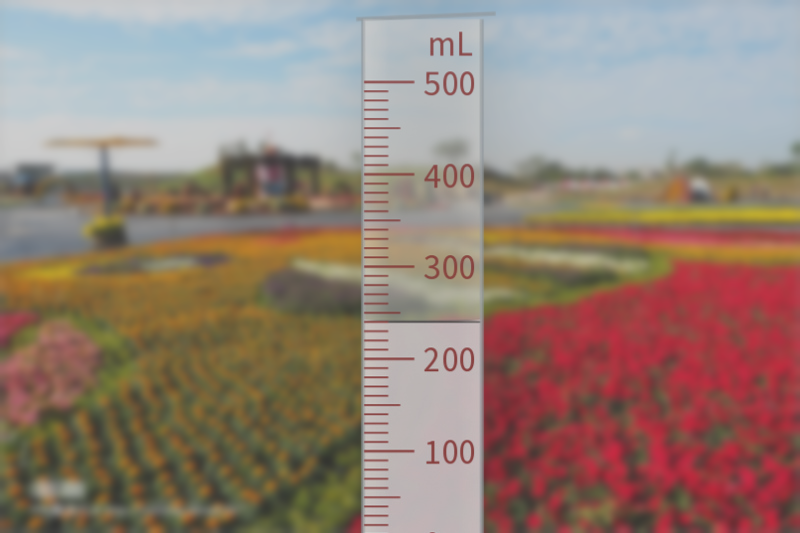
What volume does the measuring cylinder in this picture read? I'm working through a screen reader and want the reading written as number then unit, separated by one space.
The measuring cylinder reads 240 mL
